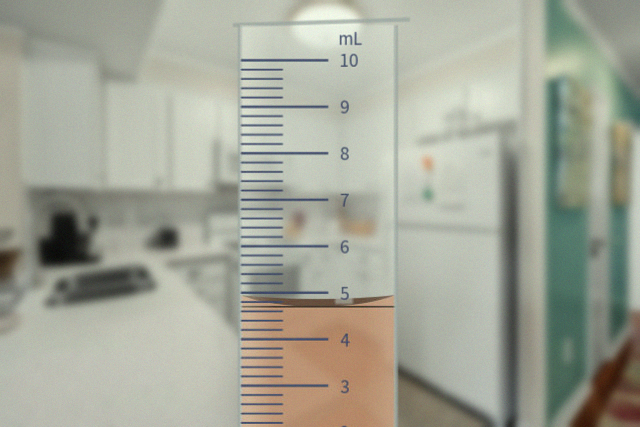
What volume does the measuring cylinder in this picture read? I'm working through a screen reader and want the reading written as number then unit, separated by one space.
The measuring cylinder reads 4.7 mL
